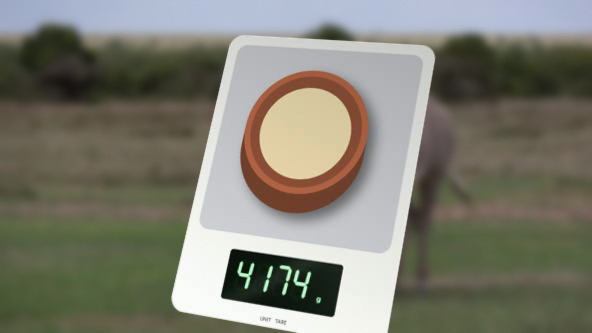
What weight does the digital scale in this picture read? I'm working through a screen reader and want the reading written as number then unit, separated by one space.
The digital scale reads 4174 g
